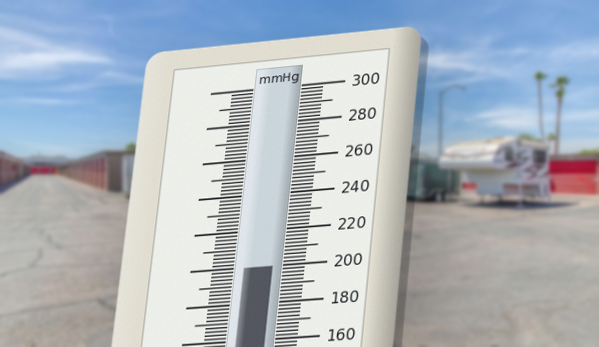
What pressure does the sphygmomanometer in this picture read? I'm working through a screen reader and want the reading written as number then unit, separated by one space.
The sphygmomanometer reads 200 mmHg
